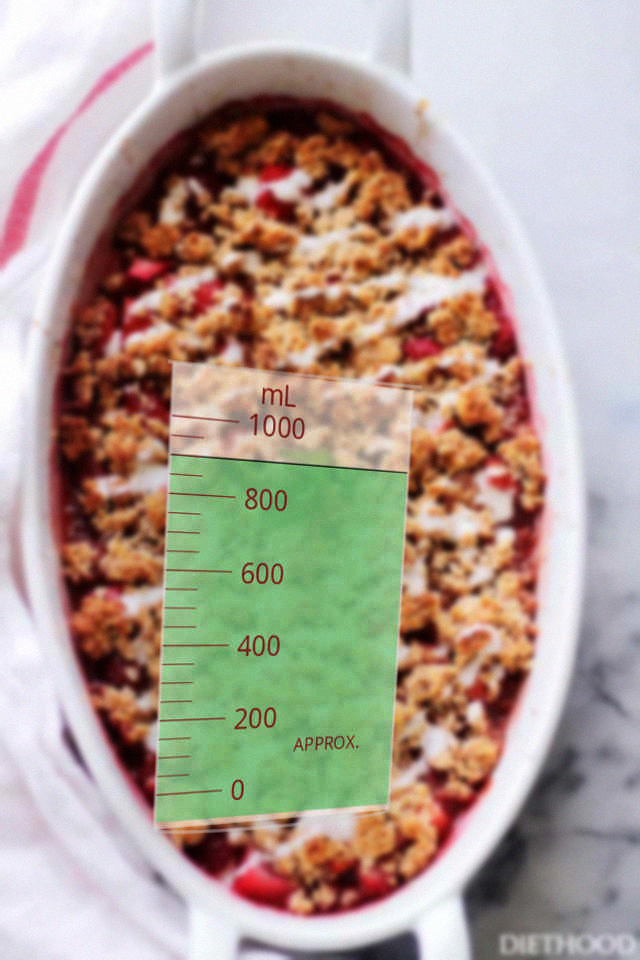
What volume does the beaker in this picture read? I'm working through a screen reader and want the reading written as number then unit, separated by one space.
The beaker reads 900 mL
